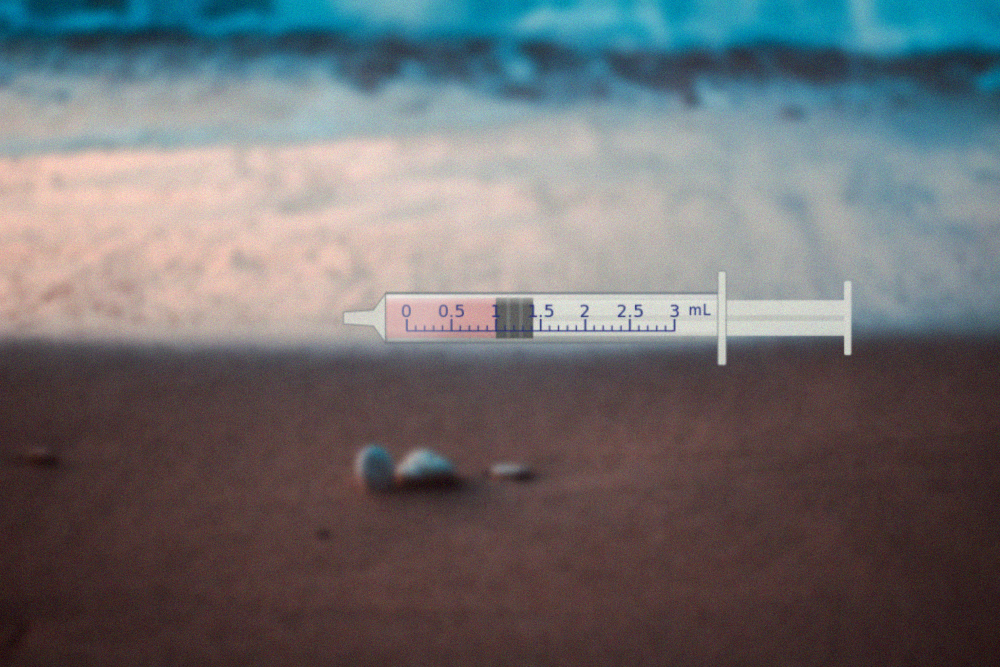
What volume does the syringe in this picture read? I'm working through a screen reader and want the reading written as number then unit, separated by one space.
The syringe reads 1 mL
